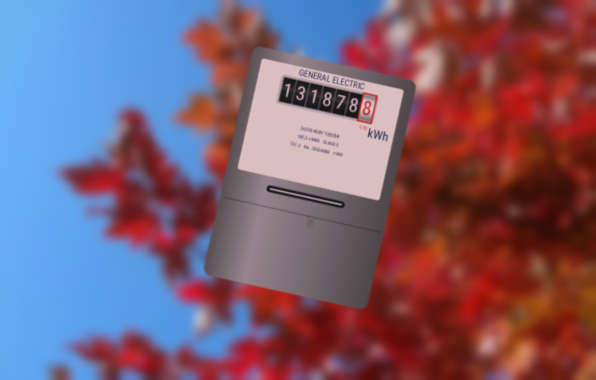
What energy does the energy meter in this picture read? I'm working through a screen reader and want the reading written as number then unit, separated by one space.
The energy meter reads 131878.8 kWh
